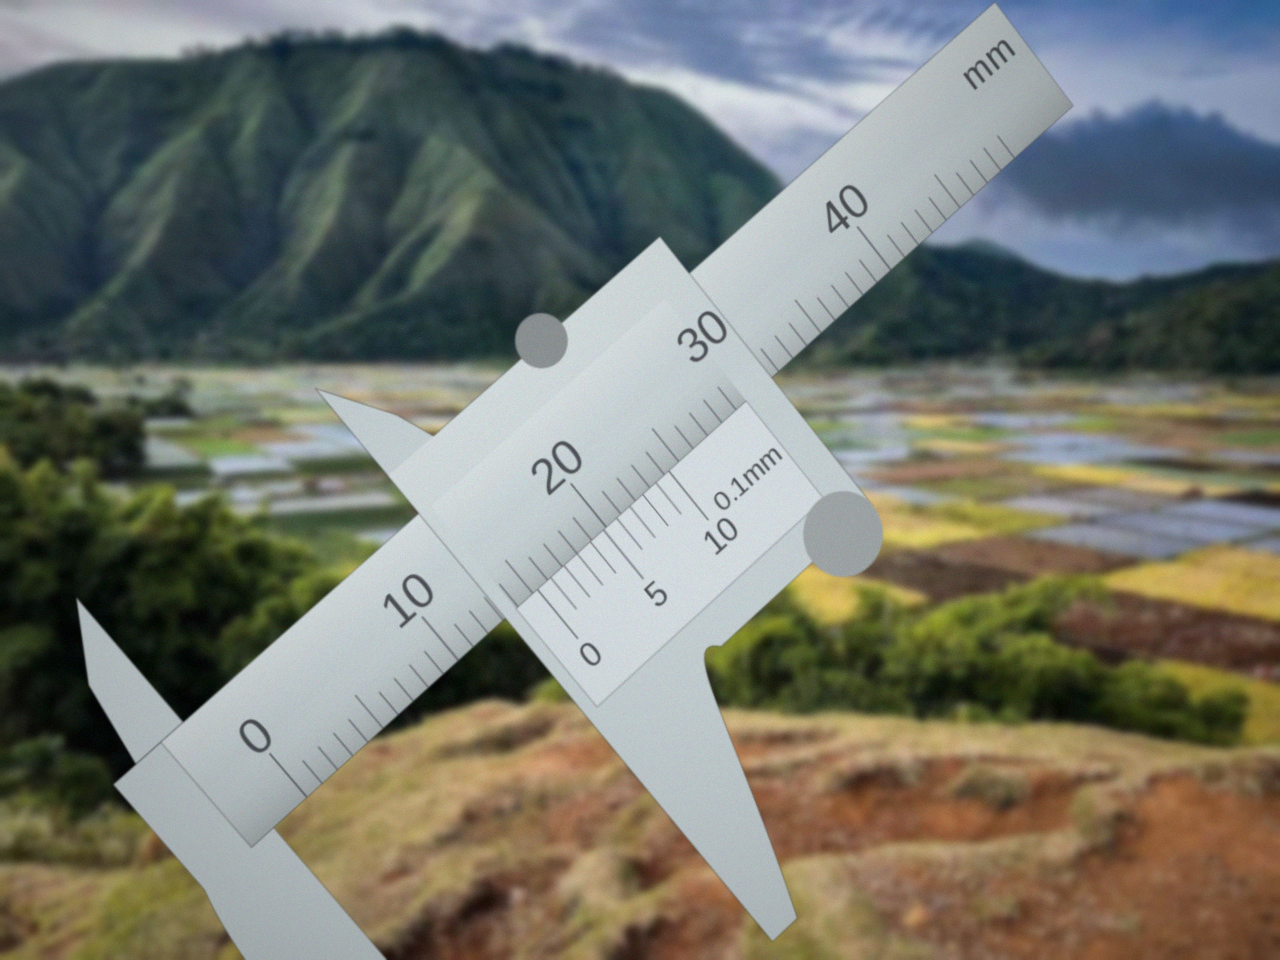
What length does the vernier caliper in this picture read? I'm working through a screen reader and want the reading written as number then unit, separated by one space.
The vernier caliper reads 15.3 mm
